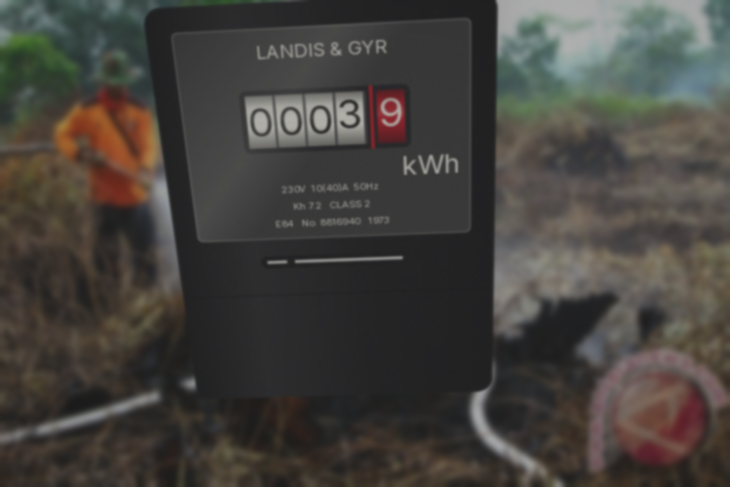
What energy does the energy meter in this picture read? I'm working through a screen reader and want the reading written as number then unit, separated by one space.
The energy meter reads 3.9 kWh
